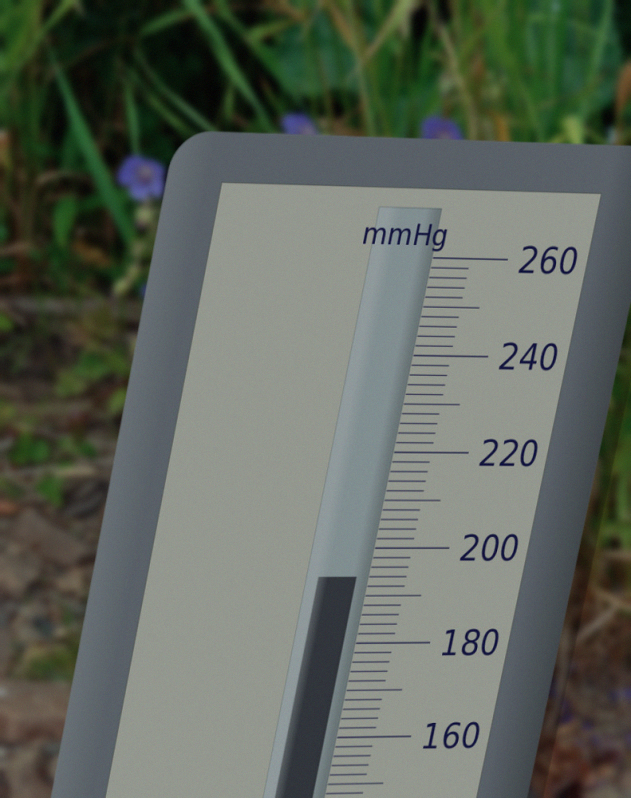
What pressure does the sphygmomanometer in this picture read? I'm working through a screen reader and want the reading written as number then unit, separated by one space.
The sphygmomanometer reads 194 mmHg
